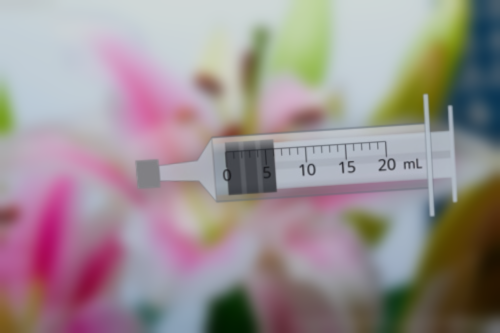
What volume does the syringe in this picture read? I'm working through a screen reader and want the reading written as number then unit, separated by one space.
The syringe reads 0 mL
